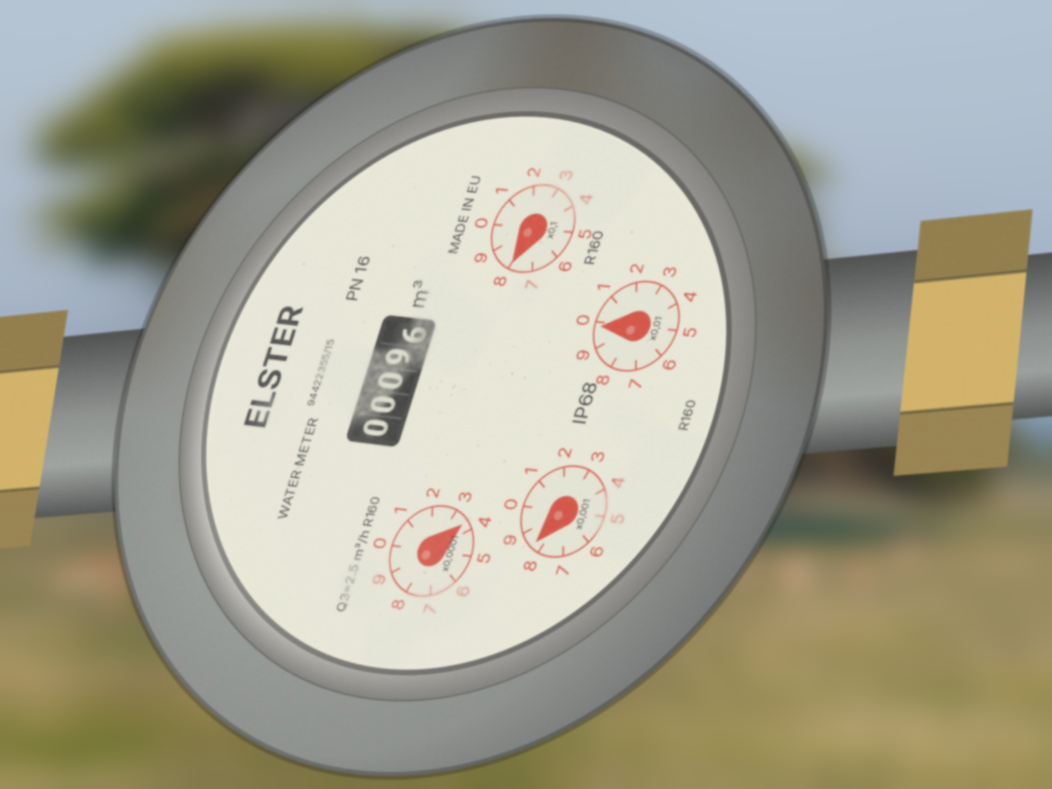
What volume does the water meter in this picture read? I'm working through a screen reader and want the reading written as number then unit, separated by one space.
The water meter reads 95.7983 m³
